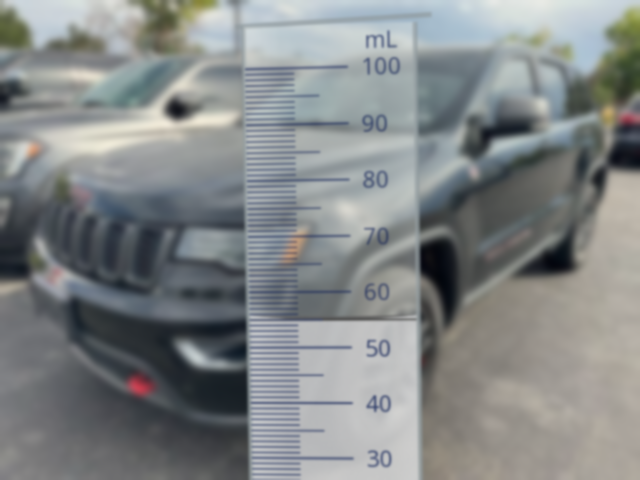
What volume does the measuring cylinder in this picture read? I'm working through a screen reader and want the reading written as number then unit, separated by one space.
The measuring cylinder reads 55 mL
